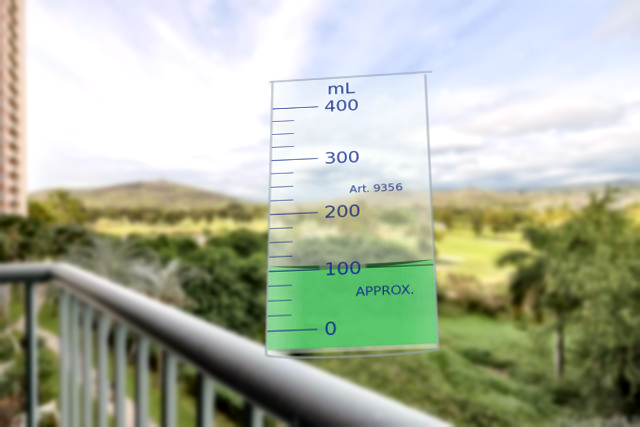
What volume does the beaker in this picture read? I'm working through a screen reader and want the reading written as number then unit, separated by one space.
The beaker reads 100 mL
